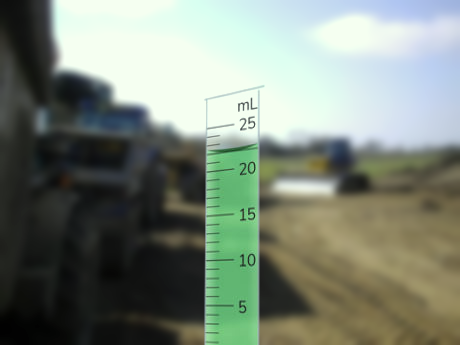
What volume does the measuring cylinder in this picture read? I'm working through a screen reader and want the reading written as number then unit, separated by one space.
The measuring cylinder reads 22 mL
